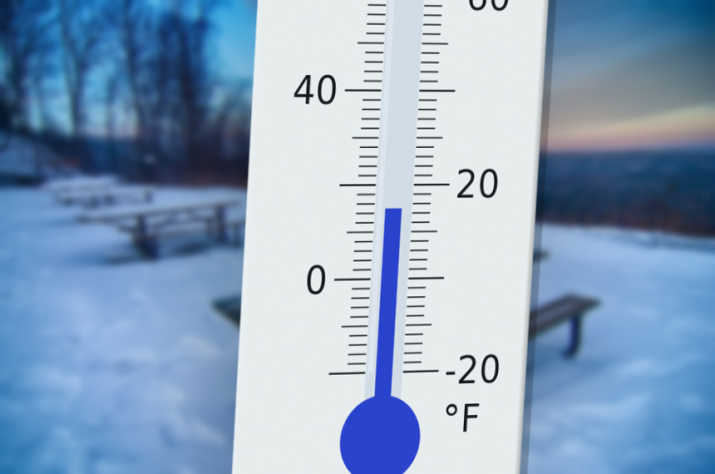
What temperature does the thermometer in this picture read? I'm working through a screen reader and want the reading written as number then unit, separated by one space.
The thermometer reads 15 °F
